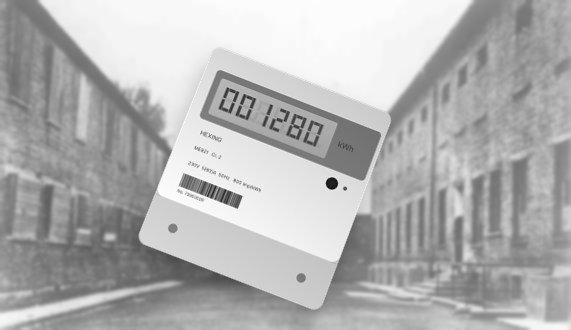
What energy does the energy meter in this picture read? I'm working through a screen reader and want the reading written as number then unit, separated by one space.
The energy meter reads 1280 kWh
